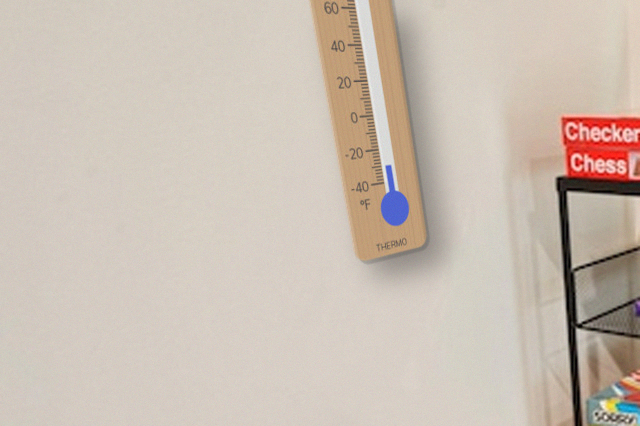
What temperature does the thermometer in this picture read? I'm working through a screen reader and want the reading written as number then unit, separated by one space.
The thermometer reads -30 °F
